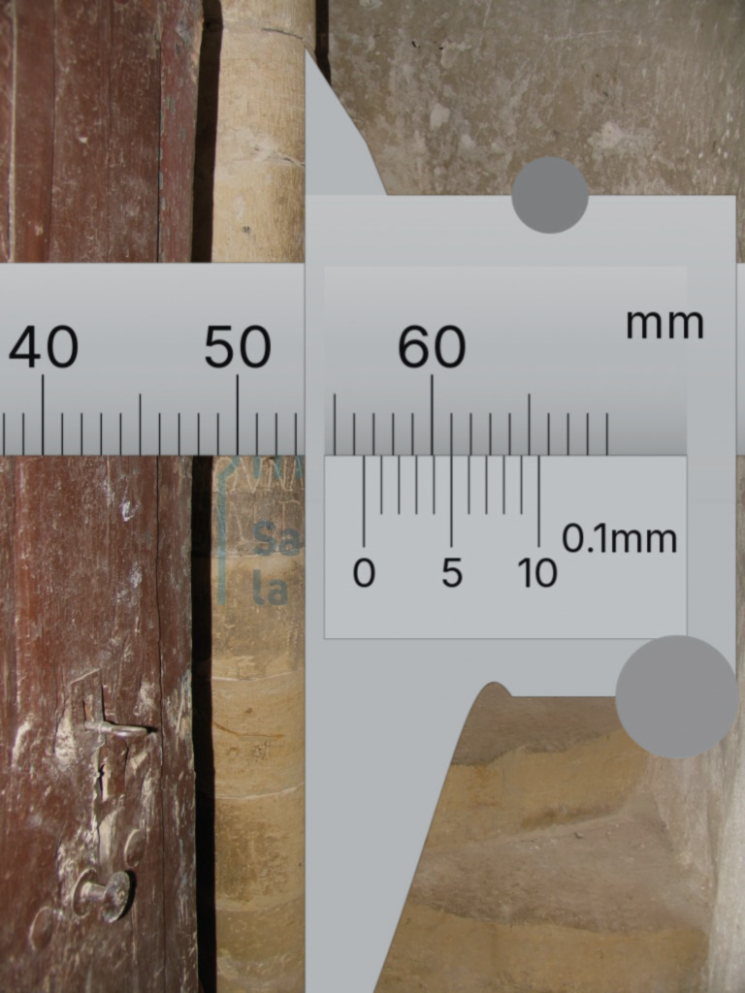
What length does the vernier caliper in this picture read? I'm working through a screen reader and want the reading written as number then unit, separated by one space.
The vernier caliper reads 56.5 mm
